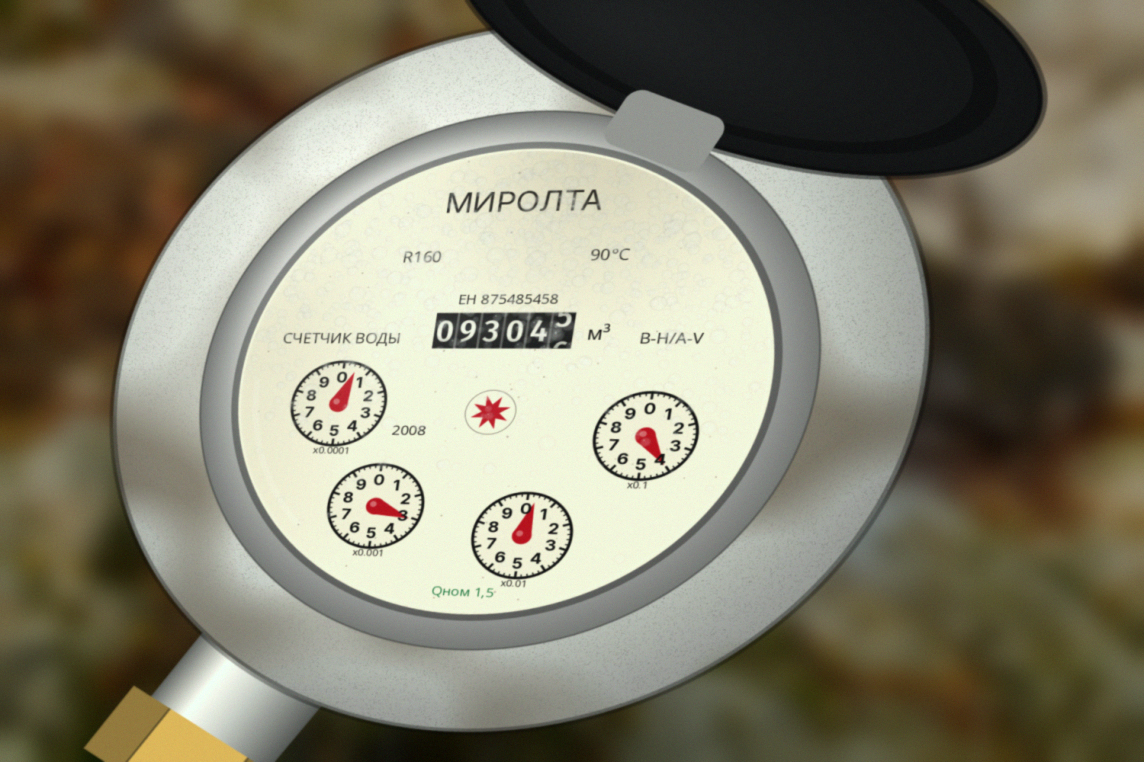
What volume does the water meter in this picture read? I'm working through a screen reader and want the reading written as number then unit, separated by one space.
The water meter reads 93045.4030 m³
